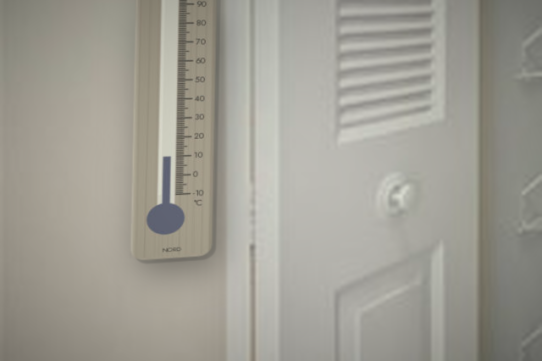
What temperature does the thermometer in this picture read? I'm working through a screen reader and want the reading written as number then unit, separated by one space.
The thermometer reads 10 °C
